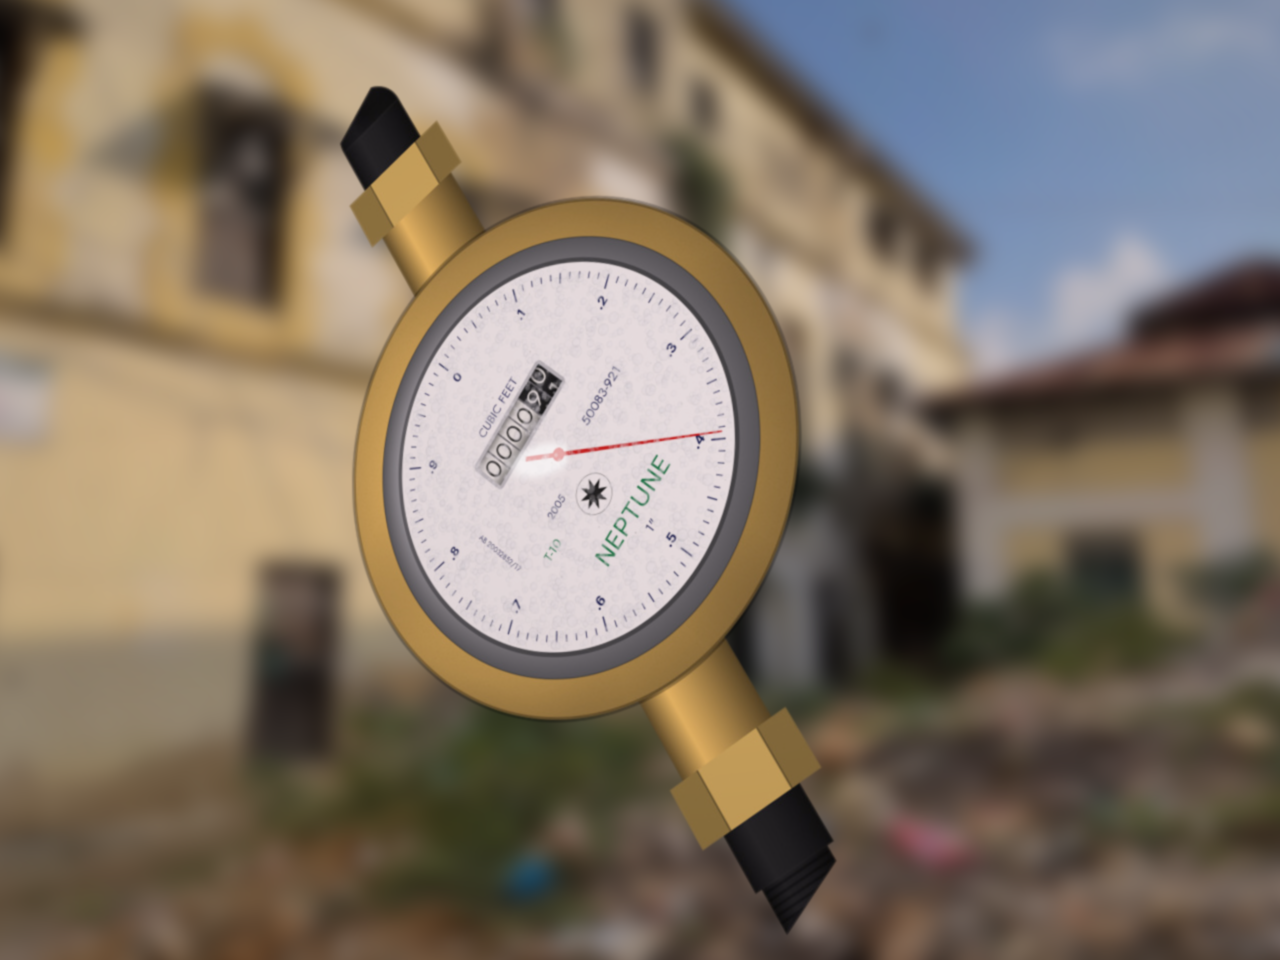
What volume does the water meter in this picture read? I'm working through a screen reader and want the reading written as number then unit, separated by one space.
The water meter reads 90.39 ft³
